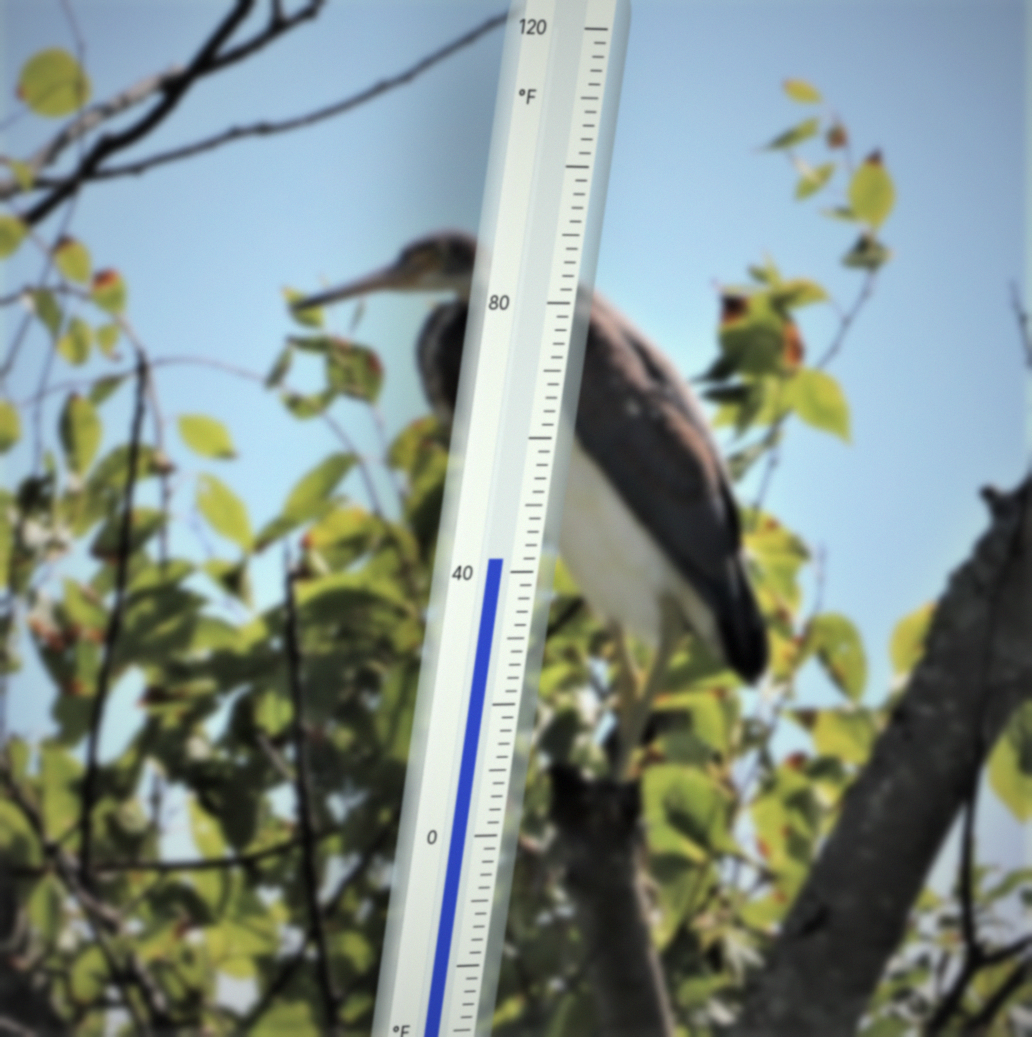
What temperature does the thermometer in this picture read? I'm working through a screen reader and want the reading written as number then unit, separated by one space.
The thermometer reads 42 °F
